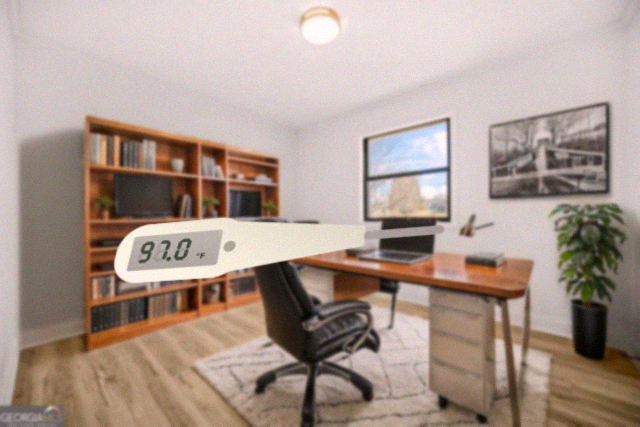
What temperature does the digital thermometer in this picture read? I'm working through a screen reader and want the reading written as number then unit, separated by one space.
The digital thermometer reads 97.0 °F
